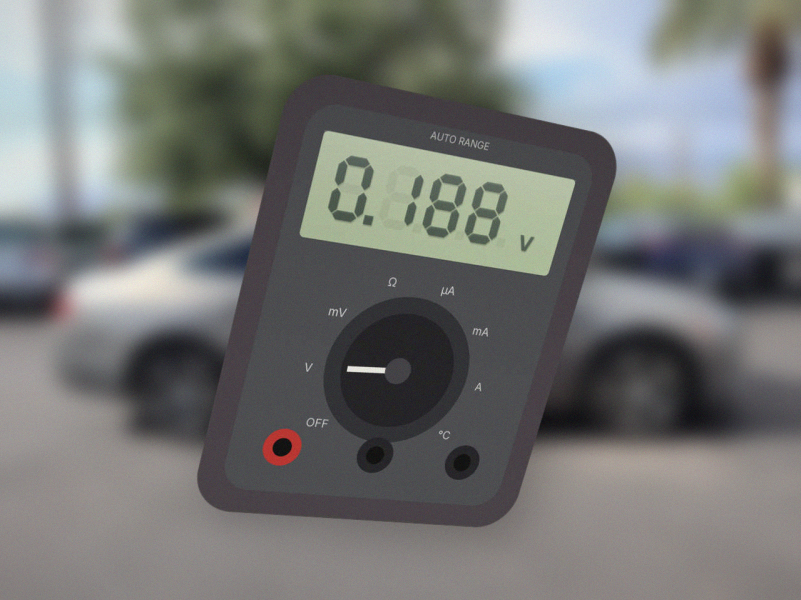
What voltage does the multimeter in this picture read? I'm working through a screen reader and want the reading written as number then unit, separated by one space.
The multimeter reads 0.188 V
